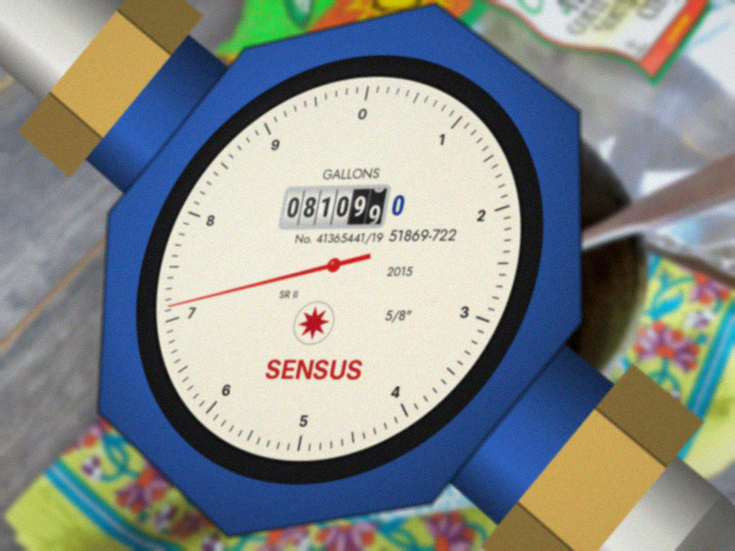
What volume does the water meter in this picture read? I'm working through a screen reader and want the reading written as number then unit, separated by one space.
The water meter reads 810987.1 gal
